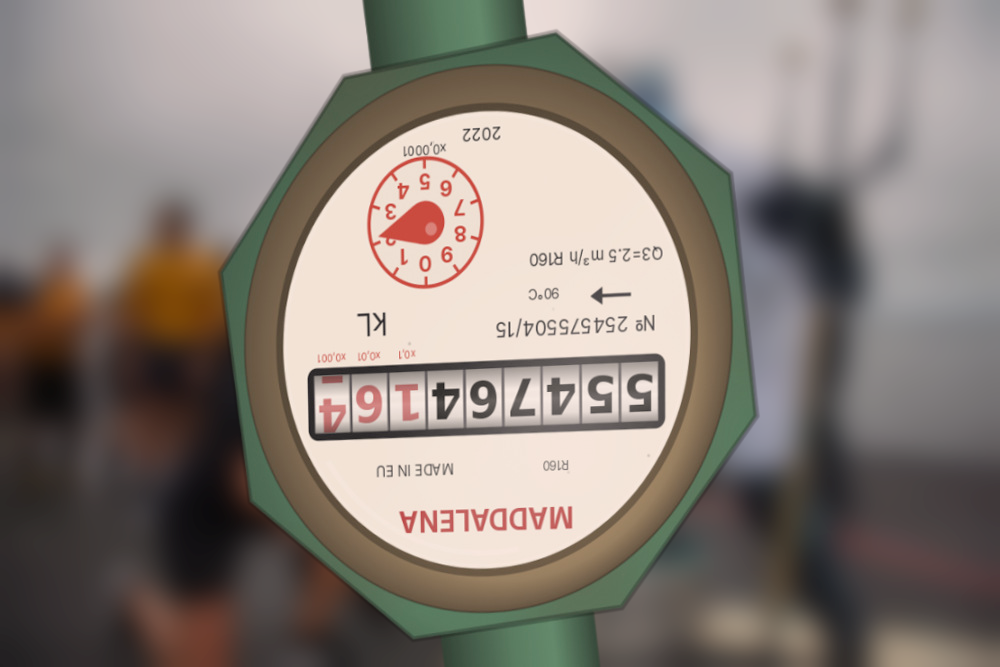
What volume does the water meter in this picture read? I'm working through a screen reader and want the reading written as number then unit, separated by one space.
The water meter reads 554764.1642 kL
